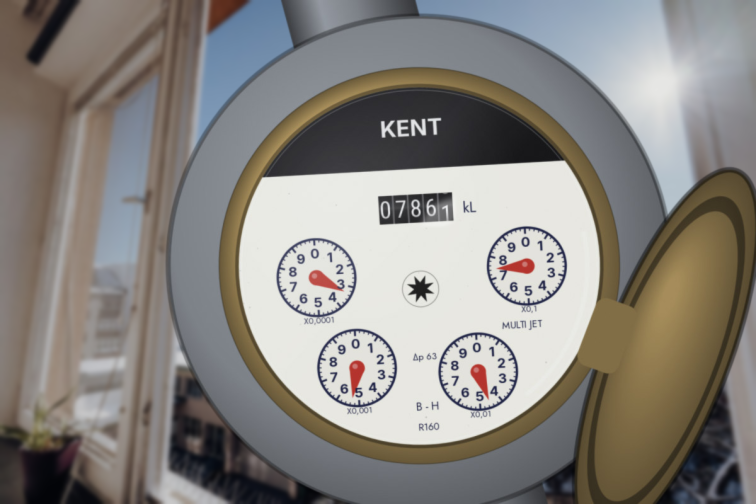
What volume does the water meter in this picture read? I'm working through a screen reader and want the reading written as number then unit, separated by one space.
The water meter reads 7860.7453 kL
